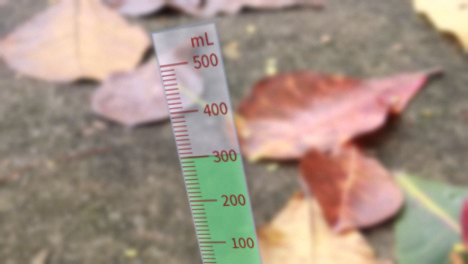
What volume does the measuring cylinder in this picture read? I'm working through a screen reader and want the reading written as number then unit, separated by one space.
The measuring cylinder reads 300 mL
